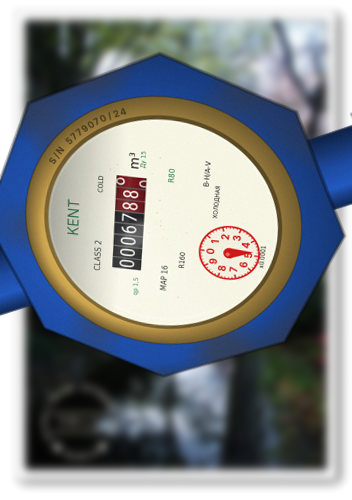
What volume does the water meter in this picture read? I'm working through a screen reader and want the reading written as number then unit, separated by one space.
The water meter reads 67.8884 m³
